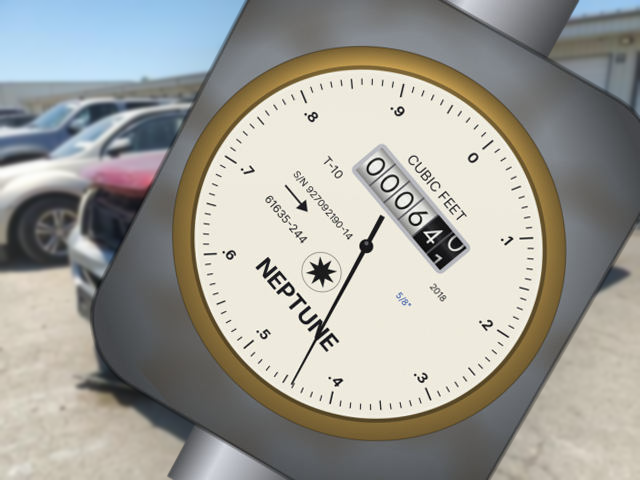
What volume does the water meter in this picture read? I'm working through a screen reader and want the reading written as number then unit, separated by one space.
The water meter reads 640.44 ft³
